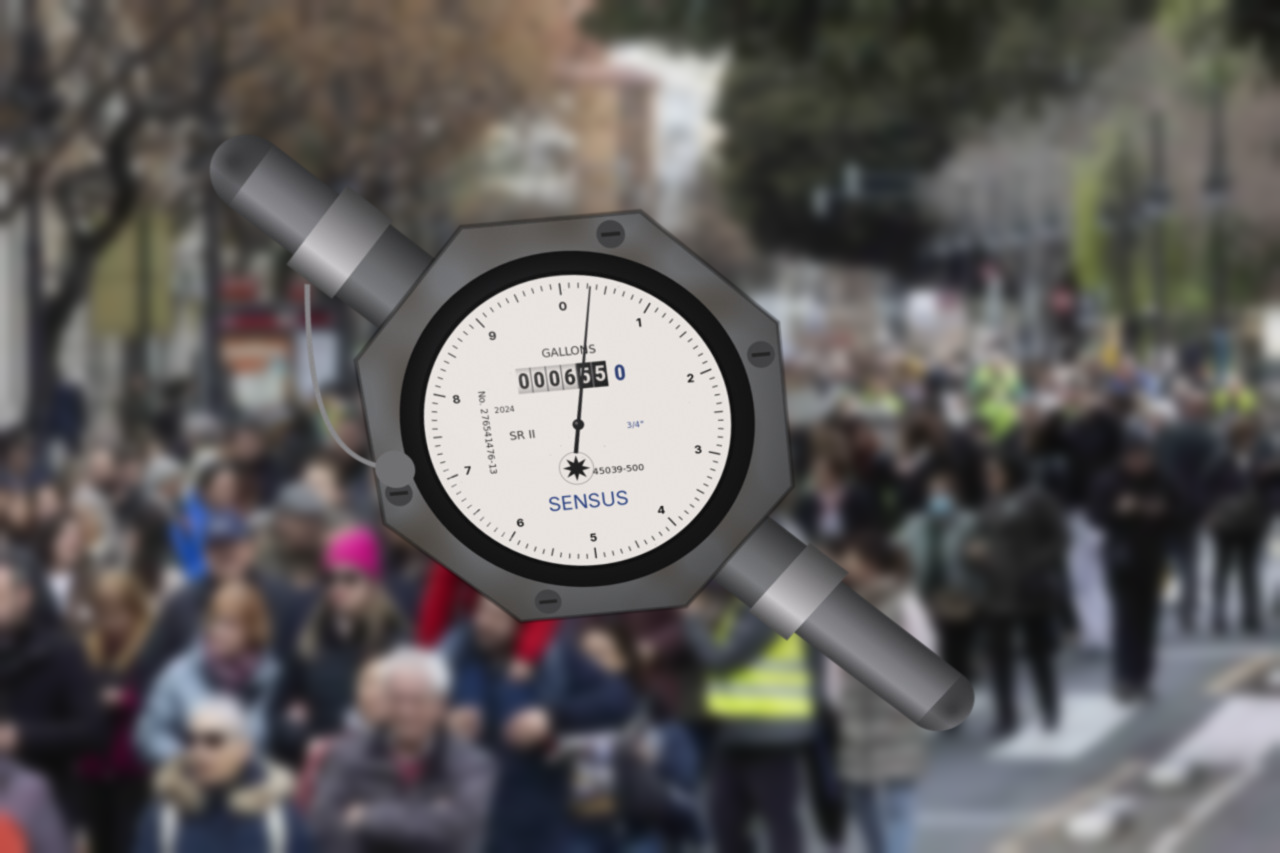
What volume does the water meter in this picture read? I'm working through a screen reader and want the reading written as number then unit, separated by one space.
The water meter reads 6550.3 gal
